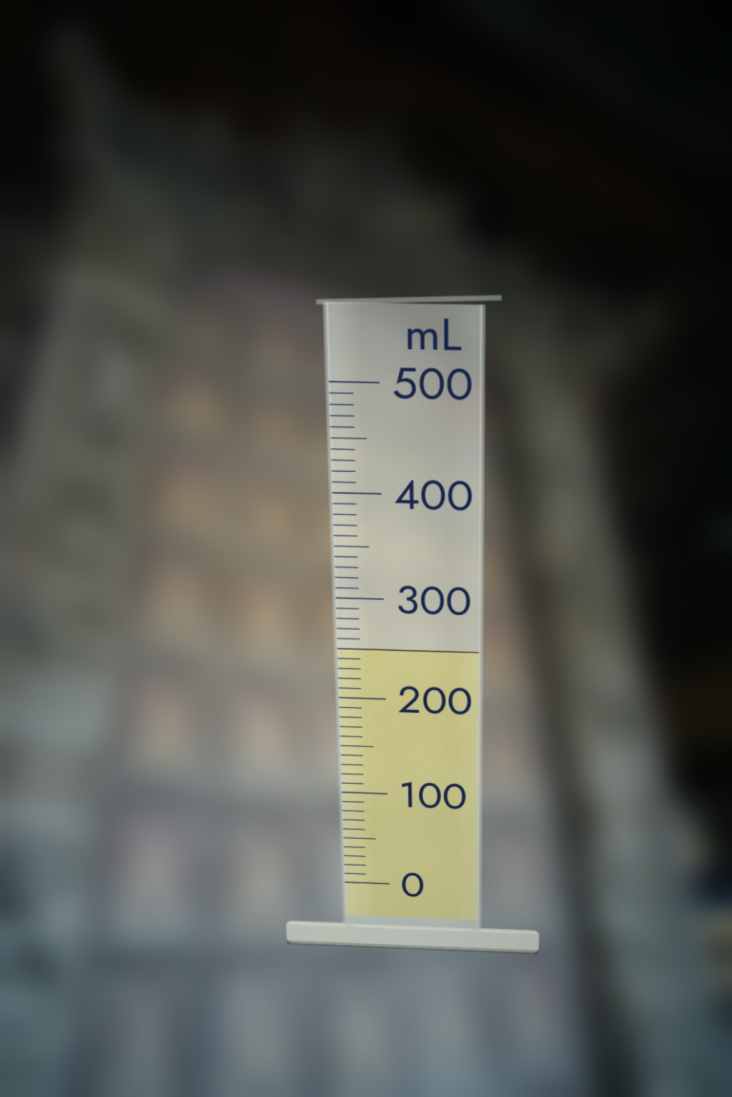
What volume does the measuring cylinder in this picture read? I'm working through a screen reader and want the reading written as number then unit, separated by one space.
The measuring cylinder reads 250 mL
